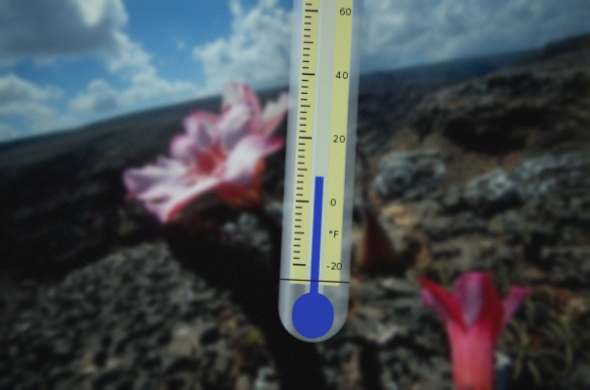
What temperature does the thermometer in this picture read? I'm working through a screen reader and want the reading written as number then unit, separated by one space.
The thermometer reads 8 °F
